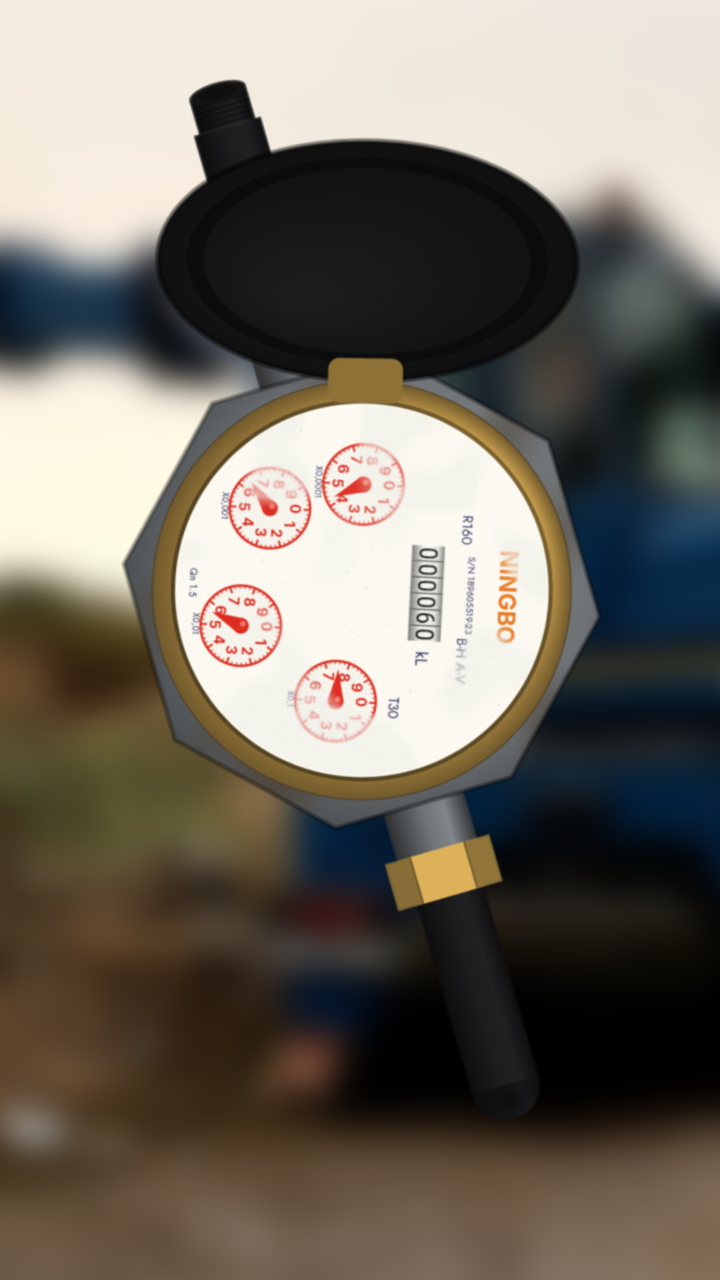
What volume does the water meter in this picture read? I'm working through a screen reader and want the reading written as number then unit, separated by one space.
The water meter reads 60.7564 kL
